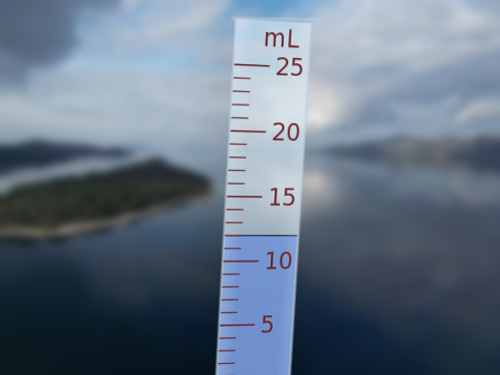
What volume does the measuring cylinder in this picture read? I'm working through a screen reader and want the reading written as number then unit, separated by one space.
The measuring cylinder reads 12 mL
